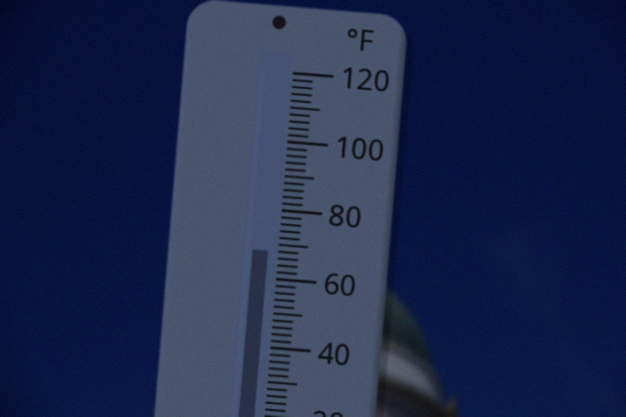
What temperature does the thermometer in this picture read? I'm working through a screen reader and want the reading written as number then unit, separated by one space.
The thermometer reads 68 °F
